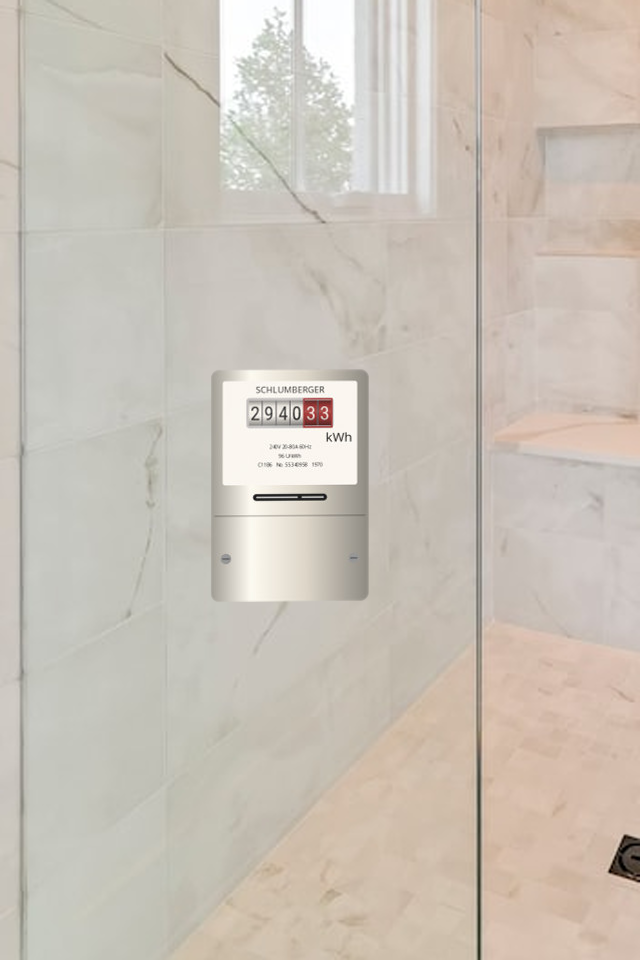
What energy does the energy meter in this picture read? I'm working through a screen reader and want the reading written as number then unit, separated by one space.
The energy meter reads 2940.33 kWh
